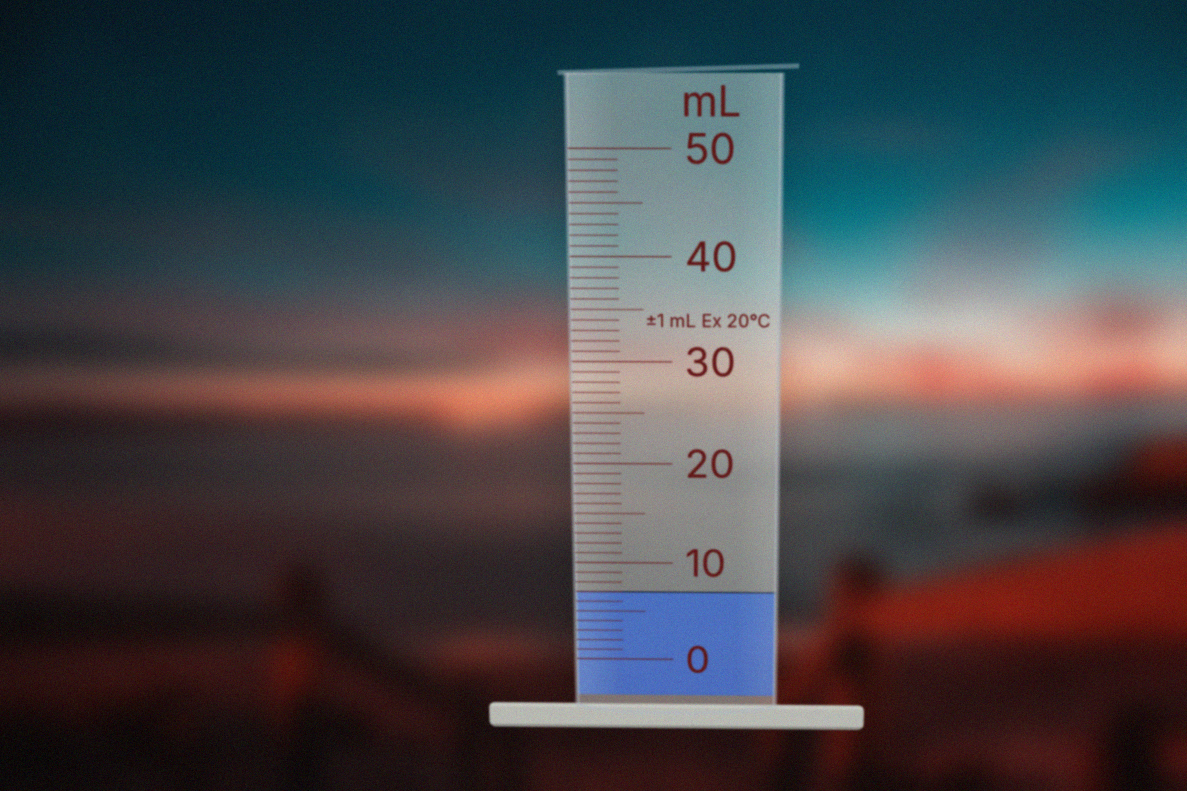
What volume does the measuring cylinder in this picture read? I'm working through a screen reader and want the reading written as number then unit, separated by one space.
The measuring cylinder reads 7 mL
